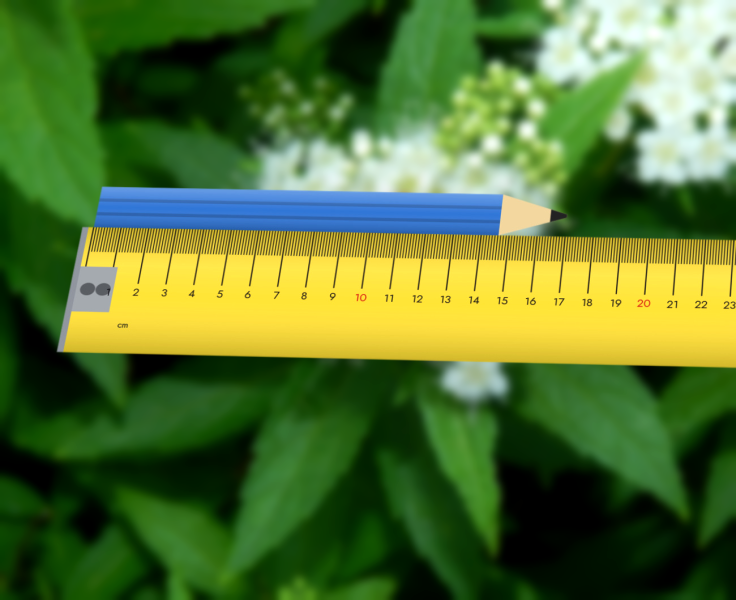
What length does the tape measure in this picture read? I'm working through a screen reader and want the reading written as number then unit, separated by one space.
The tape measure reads 17 cm
